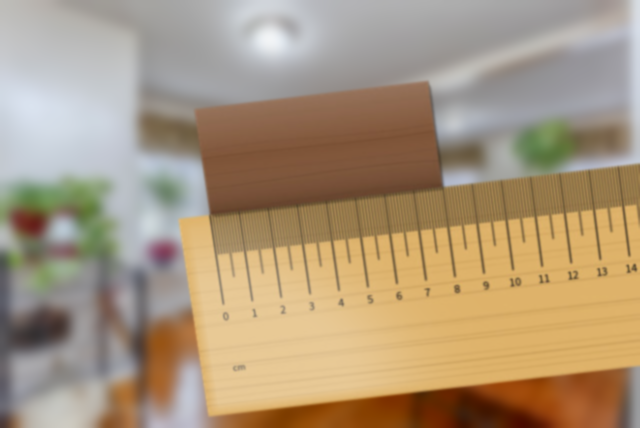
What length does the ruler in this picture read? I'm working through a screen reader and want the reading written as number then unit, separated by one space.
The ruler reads 8 cm
